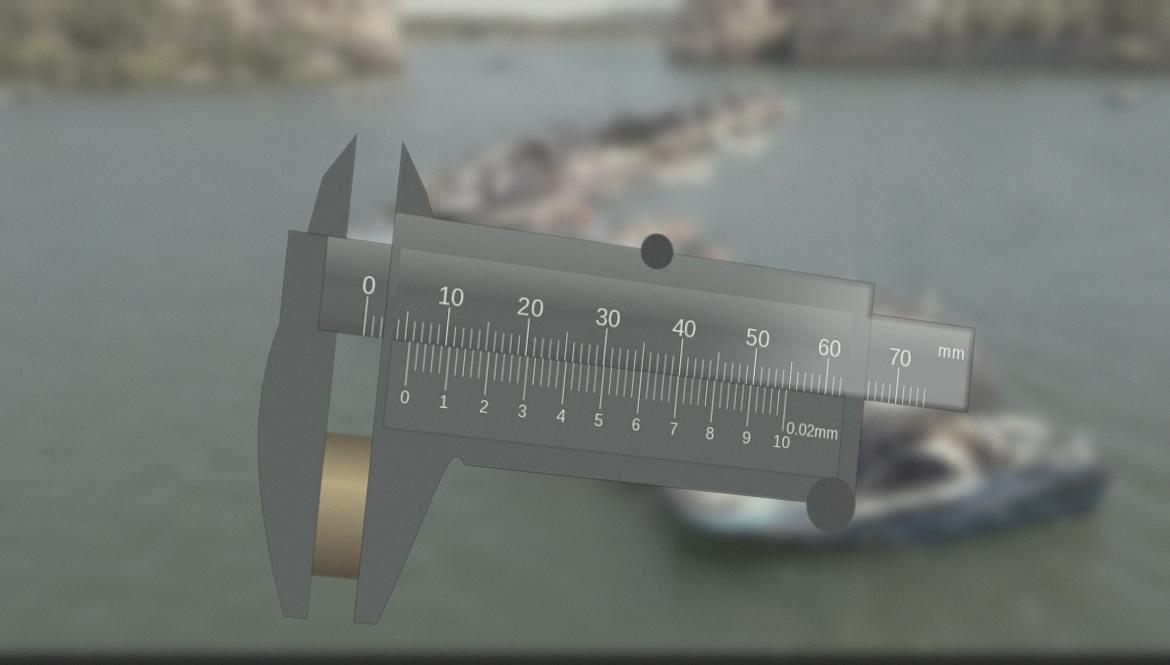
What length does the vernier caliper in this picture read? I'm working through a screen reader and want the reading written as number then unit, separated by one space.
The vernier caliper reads 5.6 mm
